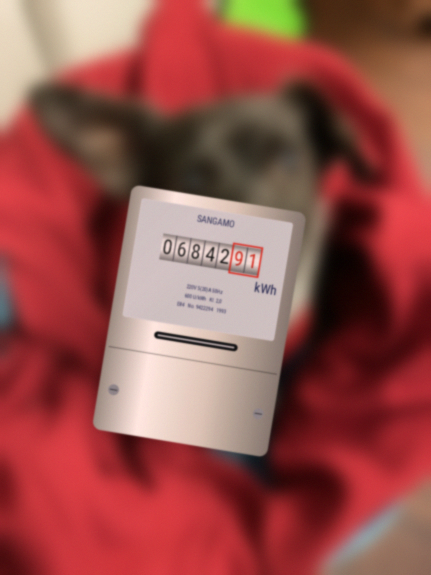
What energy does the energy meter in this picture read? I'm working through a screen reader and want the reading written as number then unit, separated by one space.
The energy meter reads 6842.91 kWh
